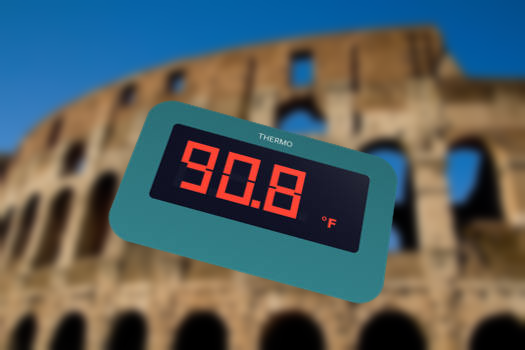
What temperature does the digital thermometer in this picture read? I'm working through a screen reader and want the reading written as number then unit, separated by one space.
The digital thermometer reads 90.8 °F
